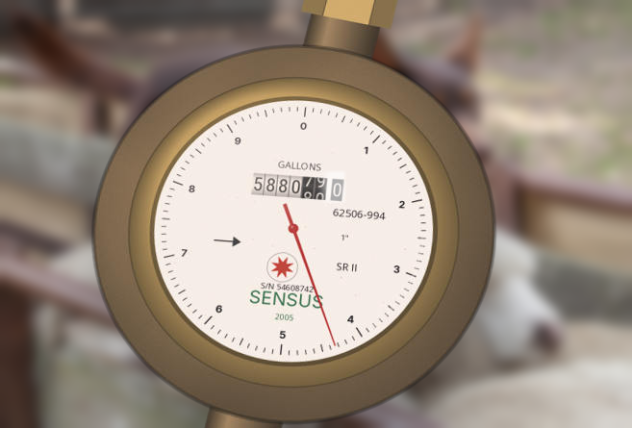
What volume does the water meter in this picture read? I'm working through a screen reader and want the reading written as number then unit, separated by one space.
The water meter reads 5880794.3 gal
